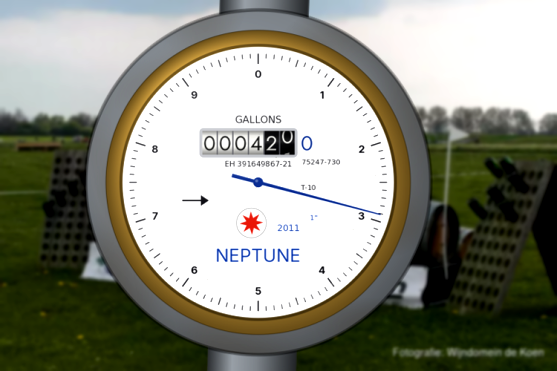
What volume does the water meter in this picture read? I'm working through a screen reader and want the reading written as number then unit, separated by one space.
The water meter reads 4202.9 gal
